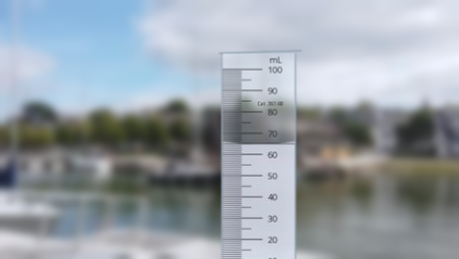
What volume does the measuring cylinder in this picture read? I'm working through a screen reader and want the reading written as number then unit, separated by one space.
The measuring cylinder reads 65 mL
